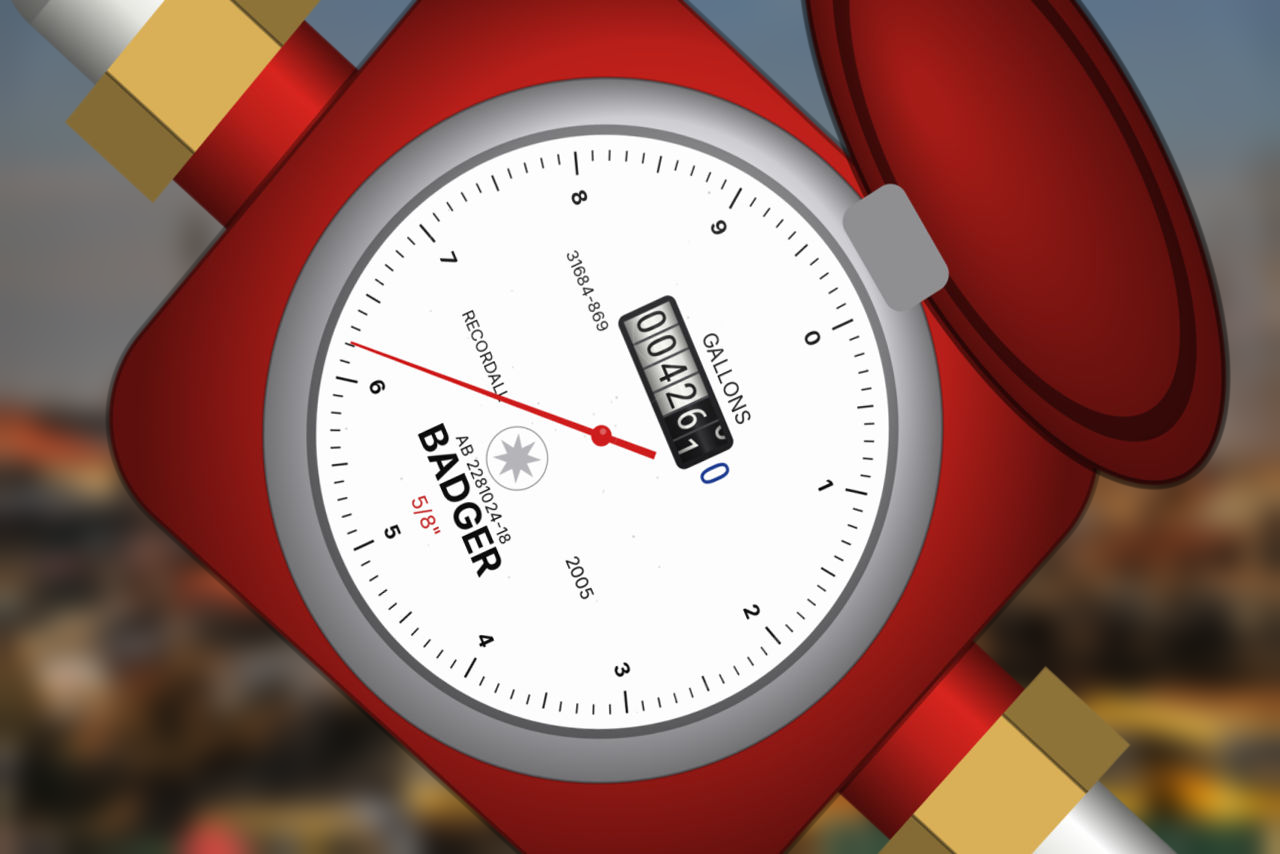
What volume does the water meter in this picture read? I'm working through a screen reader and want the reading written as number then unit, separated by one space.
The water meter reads 42606.2 gal
